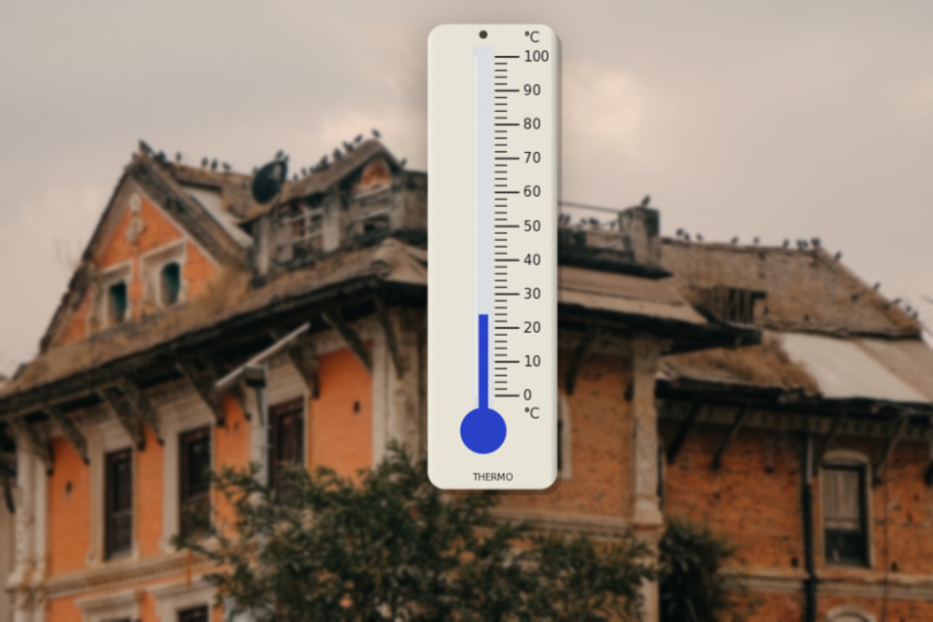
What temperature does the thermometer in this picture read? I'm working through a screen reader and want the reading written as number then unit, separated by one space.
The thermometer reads 24 °C
